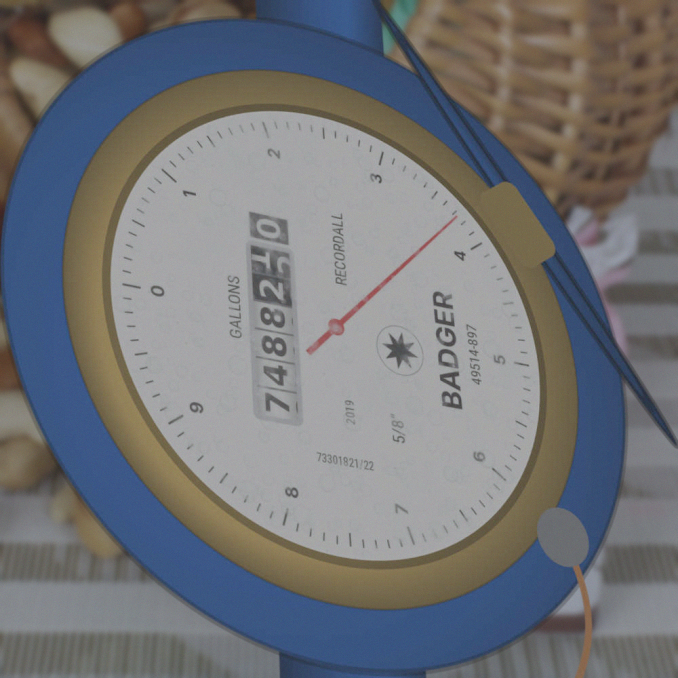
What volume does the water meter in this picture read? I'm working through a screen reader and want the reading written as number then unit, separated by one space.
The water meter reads 7488213.7 gal
